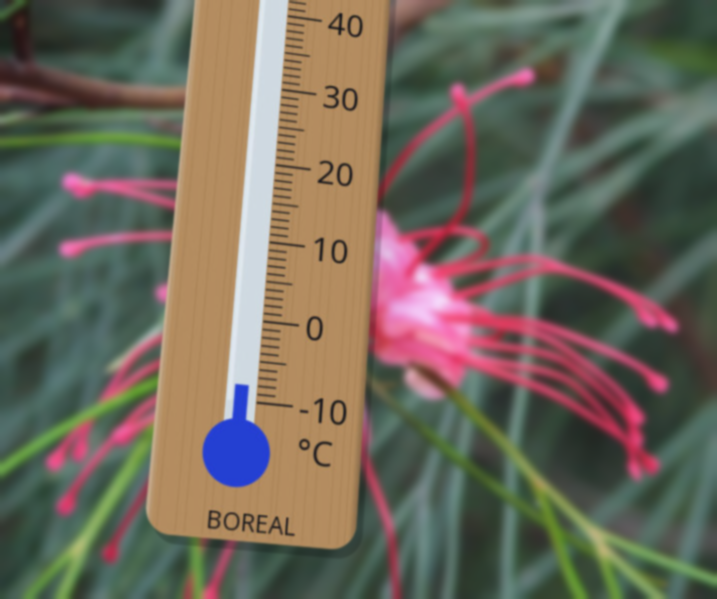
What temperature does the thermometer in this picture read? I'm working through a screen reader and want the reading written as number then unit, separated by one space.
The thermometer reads -8 °C
